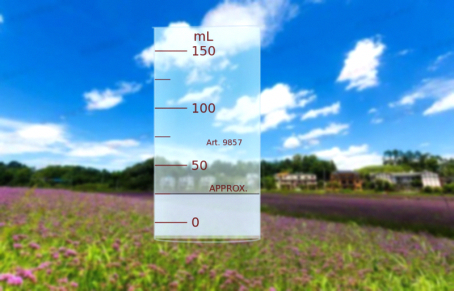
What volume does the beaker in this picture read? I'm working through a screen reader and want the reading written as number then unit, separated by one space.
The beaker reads 25 mL
